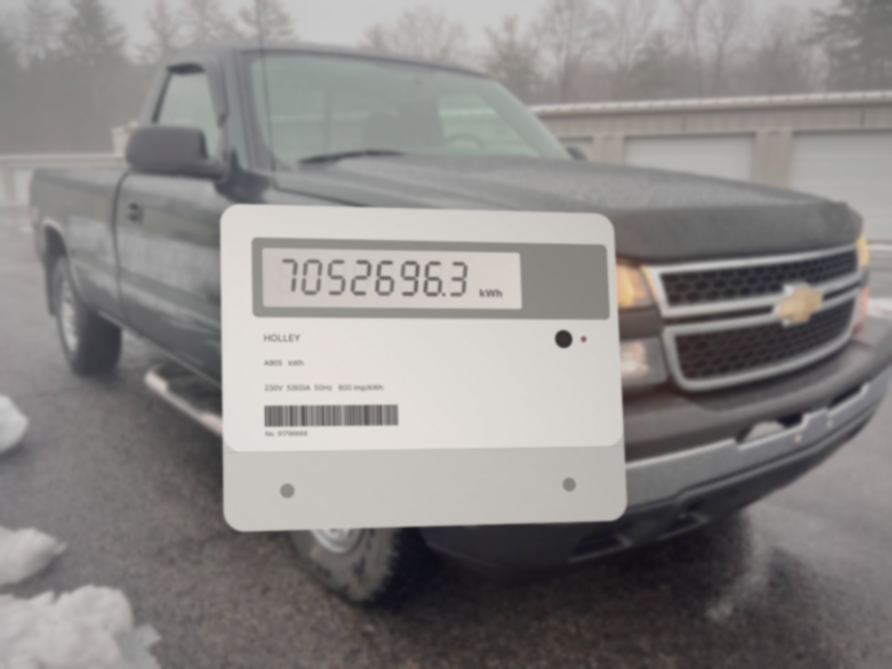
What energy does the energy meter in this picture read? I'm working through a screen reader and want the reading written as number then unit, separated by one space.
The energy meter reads 7052696.3 kWh
